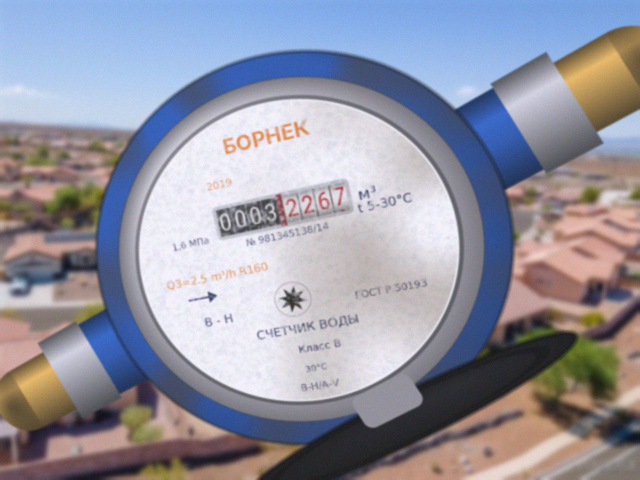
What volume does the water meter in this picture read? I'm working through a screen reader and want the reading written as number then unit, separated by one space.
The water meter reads 3.2267 m³
